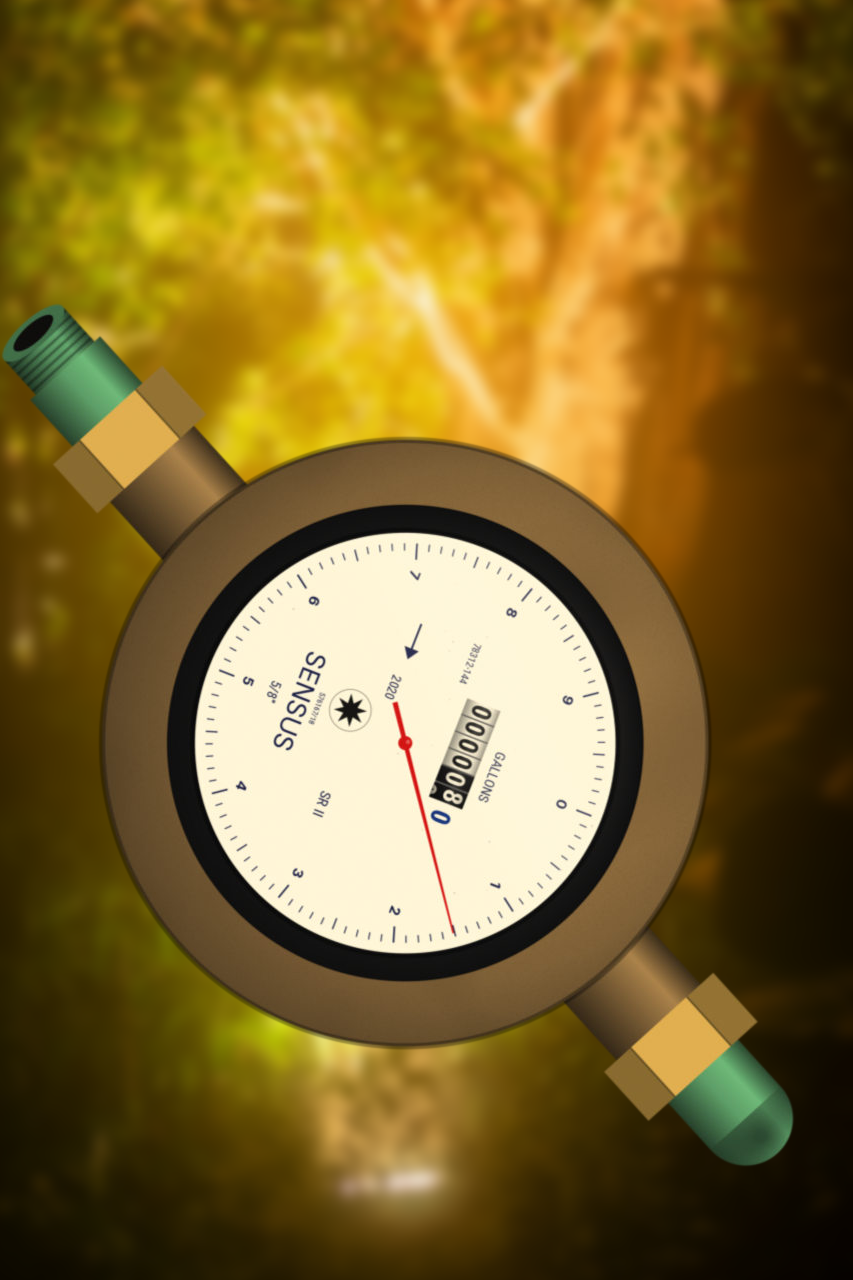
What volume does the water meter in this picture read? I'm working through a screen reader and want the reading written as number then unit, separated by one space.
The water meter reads 81.5 gal
